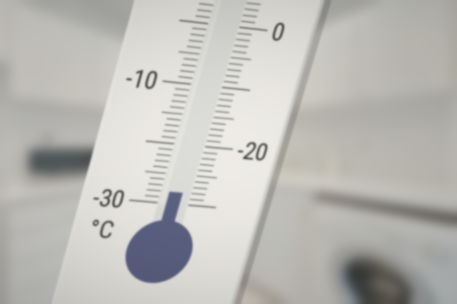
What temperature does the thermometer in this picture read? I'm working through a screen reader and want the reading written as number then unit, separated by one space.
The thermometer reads -28 °C
